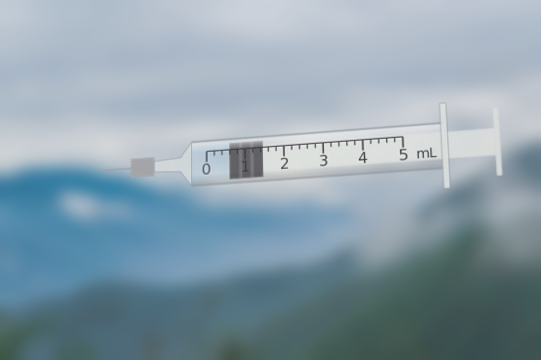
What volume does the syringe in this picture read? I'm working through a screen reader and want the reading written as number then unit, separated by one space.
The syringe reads 0.6 mL
